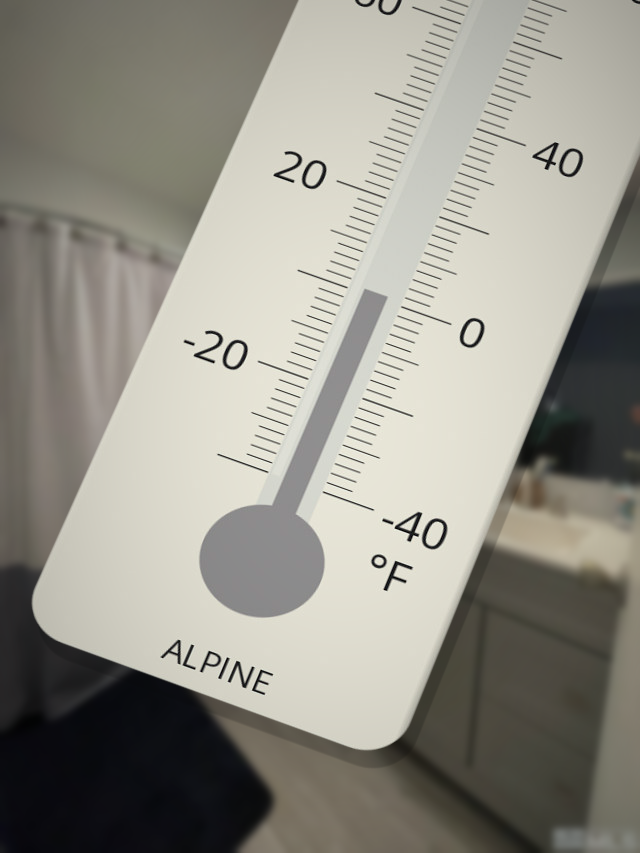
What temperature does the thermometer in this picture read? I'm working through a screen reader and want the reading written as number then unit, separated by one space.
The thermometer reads 1 °F
